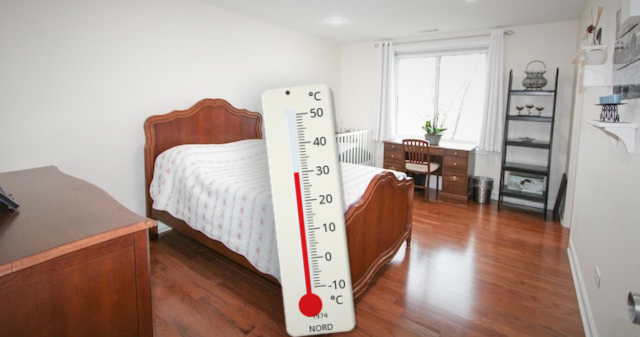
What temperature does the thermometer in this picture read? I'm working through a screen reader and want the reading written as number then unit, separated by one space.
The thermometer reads 30 °C
